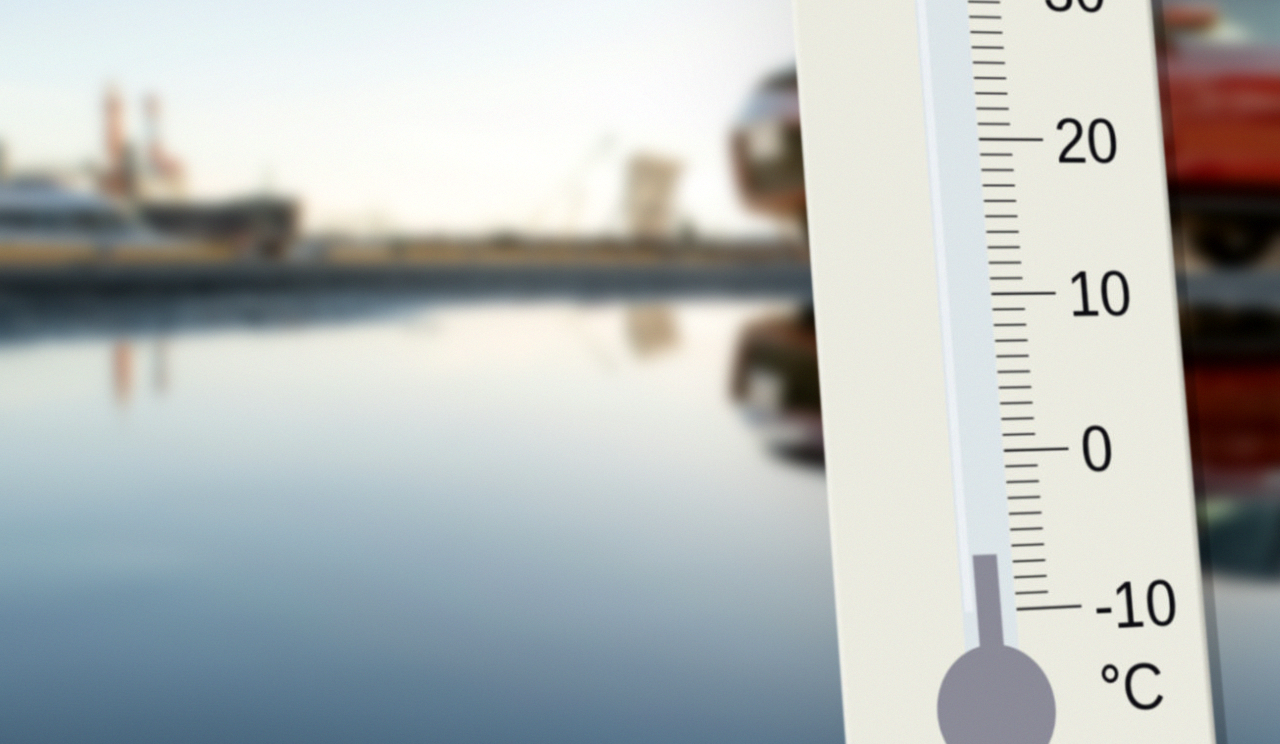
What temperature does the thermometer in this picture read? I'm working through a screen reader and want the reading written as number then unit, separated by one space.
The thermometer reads -6.5 °C
